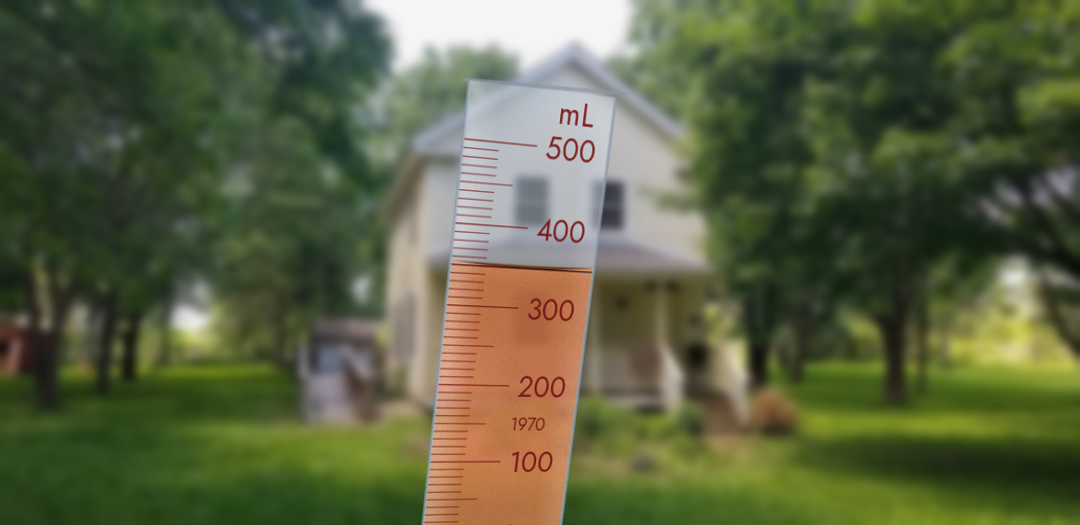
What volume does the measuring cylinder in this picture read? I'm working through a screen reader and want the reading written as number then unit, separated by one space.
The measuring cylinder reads 350 mL
